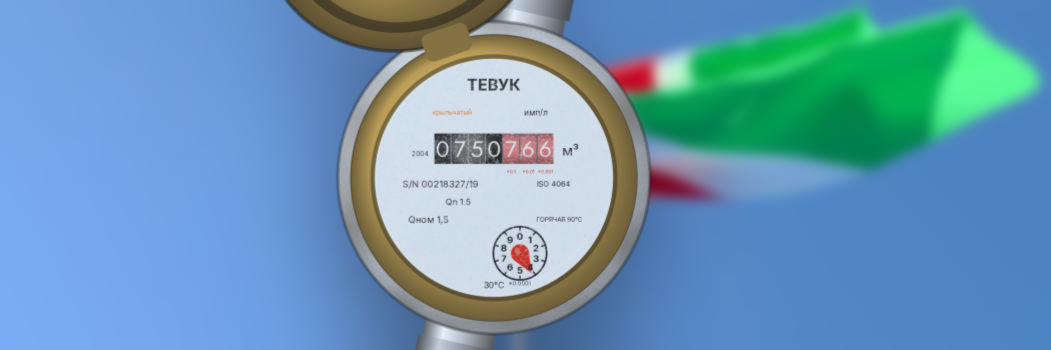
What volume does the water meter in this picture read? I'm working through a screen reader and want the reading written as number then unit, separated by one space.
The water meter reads 750.7664 m³
